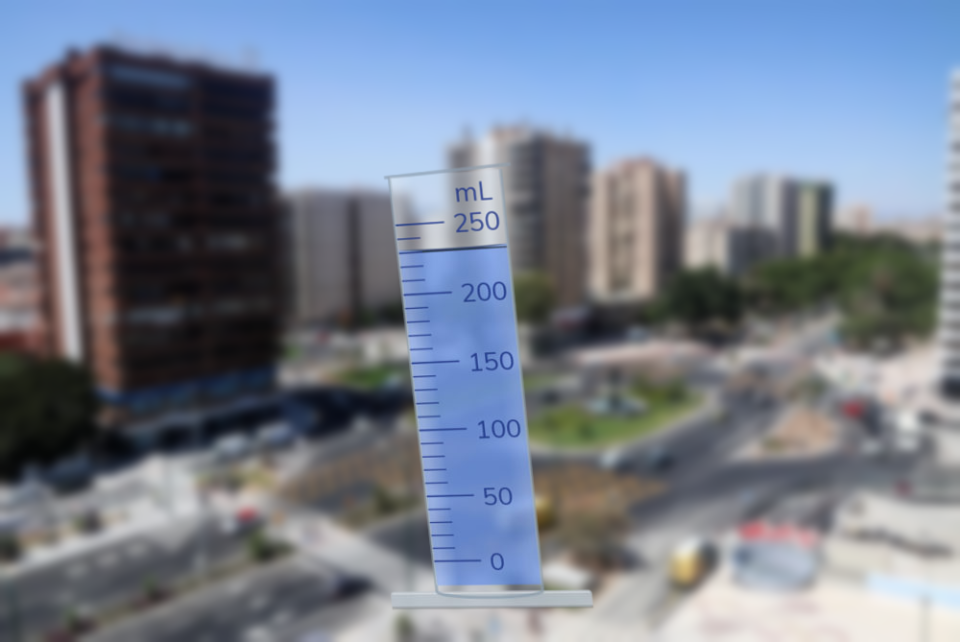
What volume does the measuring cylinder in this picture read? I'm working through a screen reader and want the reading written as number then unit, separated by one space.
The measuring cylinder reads 230 mL
